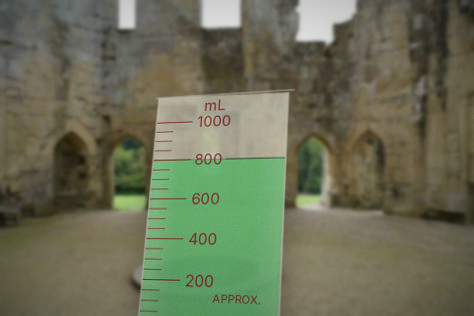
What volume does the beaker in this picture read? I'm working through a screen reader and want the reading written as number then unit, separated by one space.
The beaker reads 800 mL
